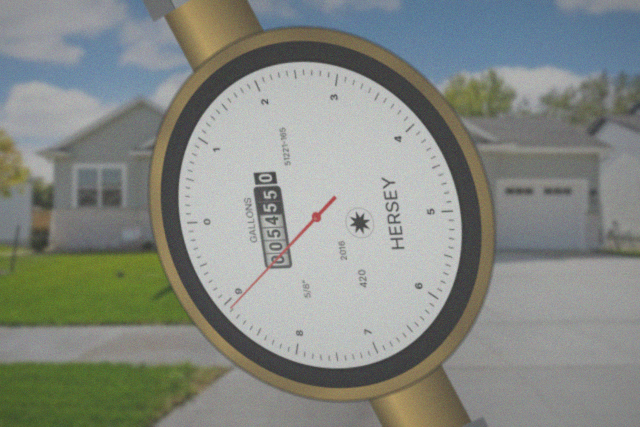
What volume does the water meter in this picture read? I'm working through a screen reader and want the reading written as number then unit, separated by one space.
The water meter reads 54548.9 gal
